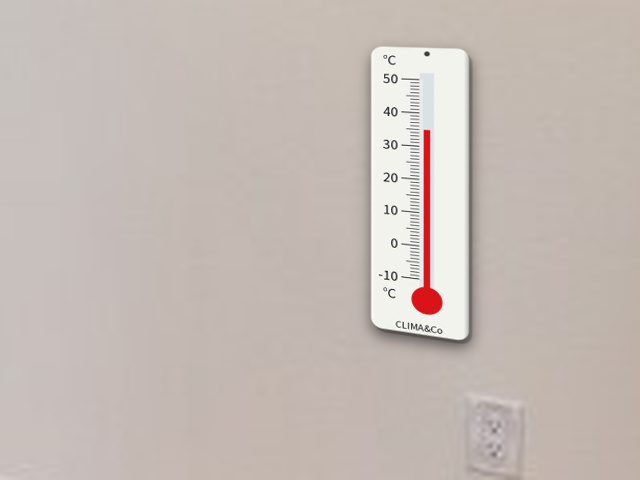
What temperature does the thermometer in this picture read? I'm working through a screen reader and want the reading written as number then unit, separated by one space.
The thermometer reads 35 °C
